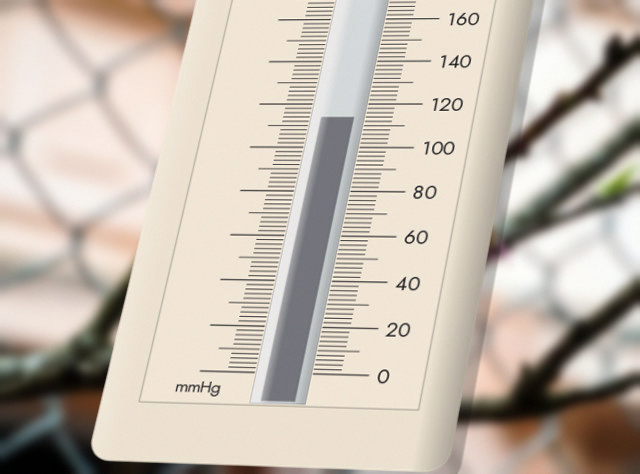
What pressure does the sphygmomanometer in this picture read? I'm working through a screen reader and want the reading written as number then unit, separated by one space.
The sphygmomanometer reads 114 mmHg
